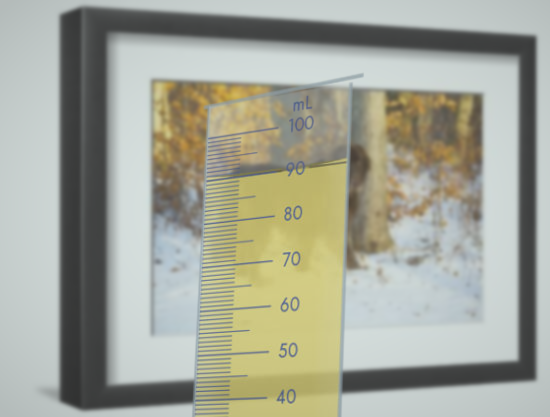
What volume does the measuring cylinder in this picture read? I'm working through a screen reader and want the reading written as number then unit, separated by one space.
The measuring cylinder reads 90 mL
